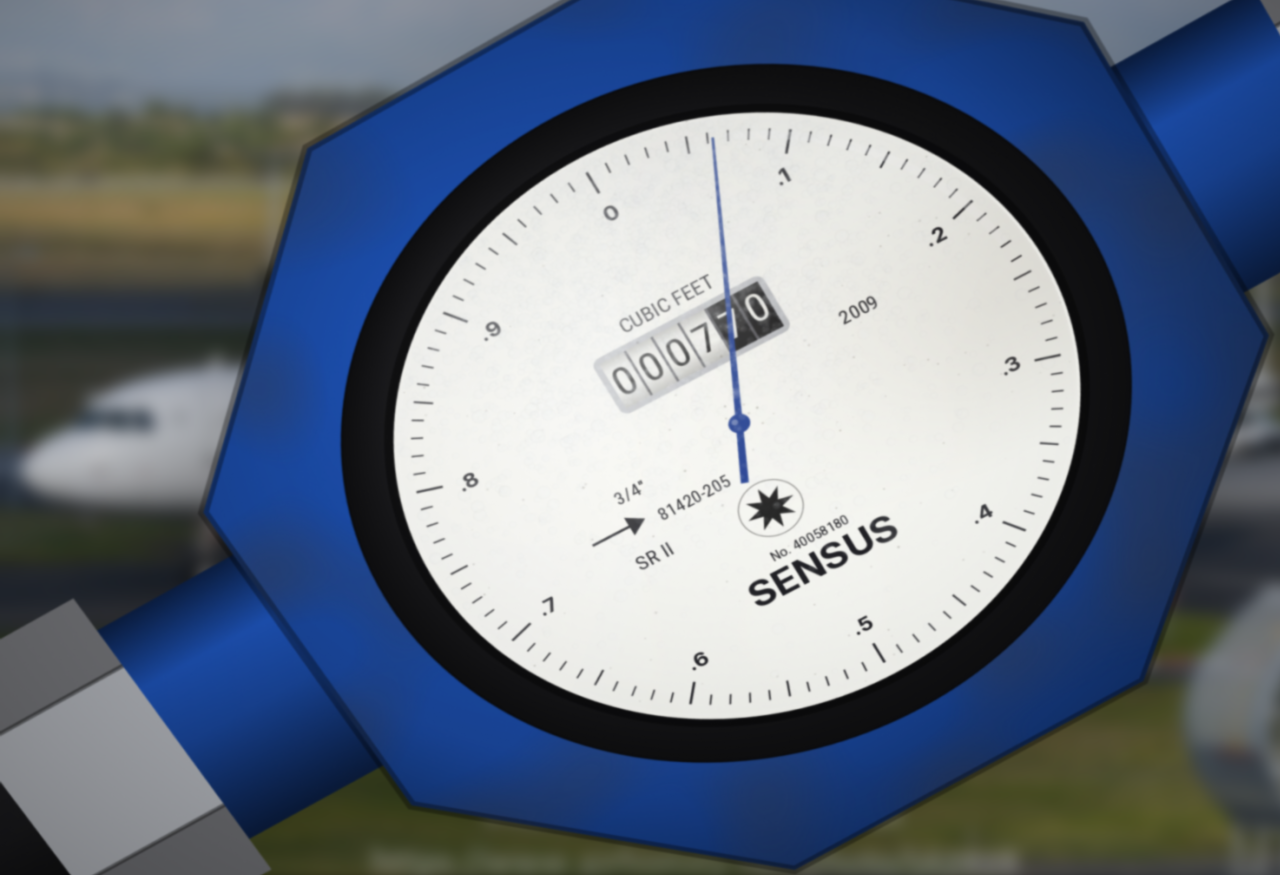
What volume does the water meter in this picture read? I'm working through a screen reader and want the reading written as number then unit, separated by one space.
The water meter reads 770.06 ft³
